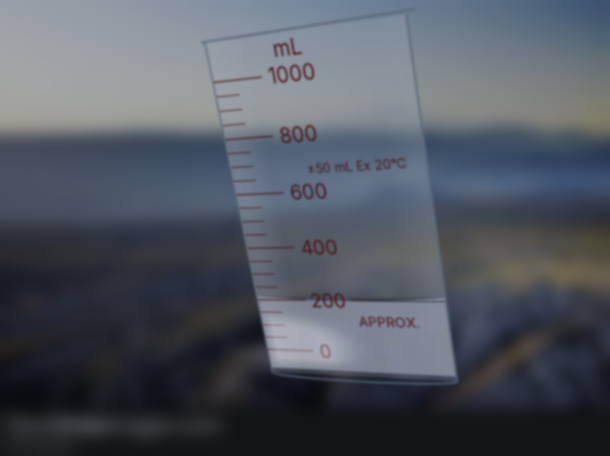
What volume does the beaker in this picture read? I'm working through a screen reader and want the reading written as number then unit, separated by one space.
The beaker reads 200 mL
